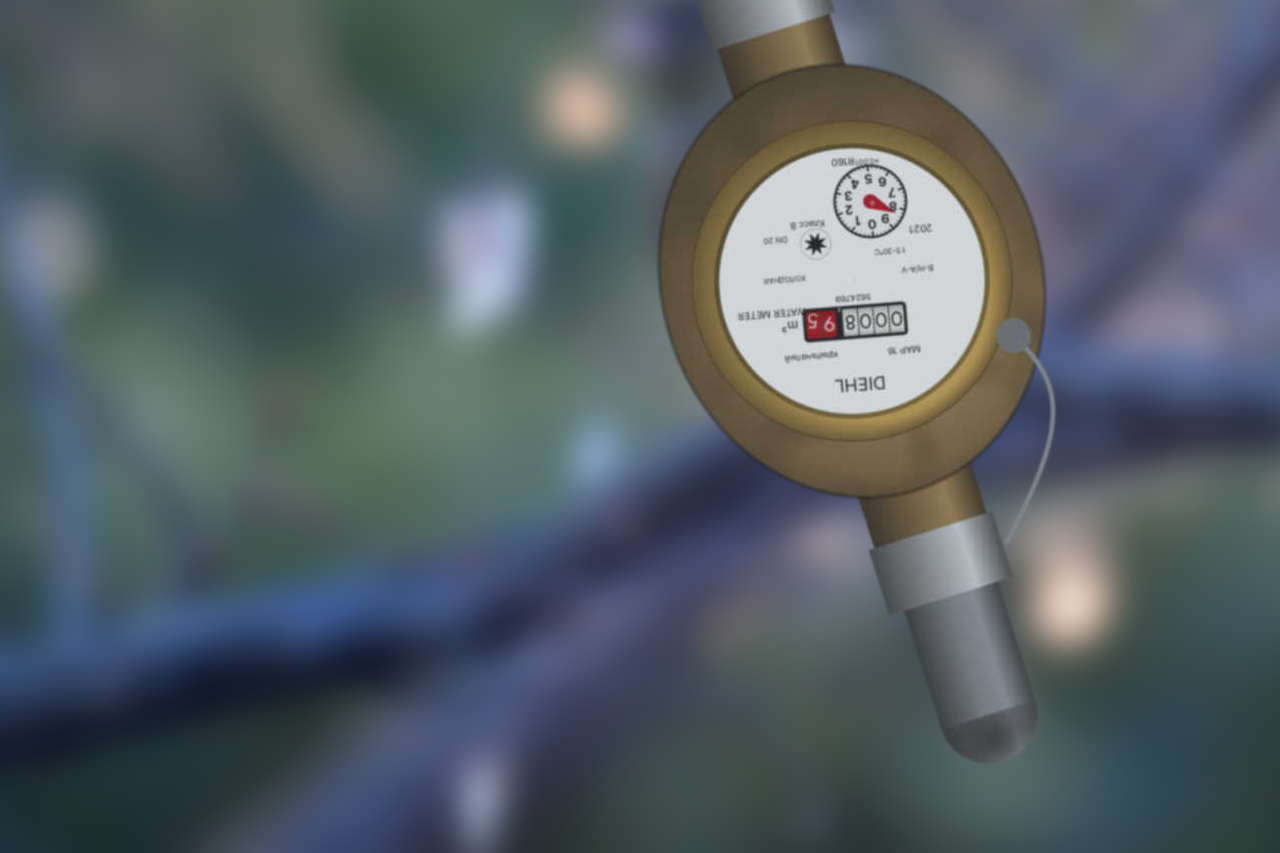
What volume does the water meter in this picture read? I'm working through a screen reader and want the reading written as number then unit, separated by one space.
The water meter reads 8.948 m³
